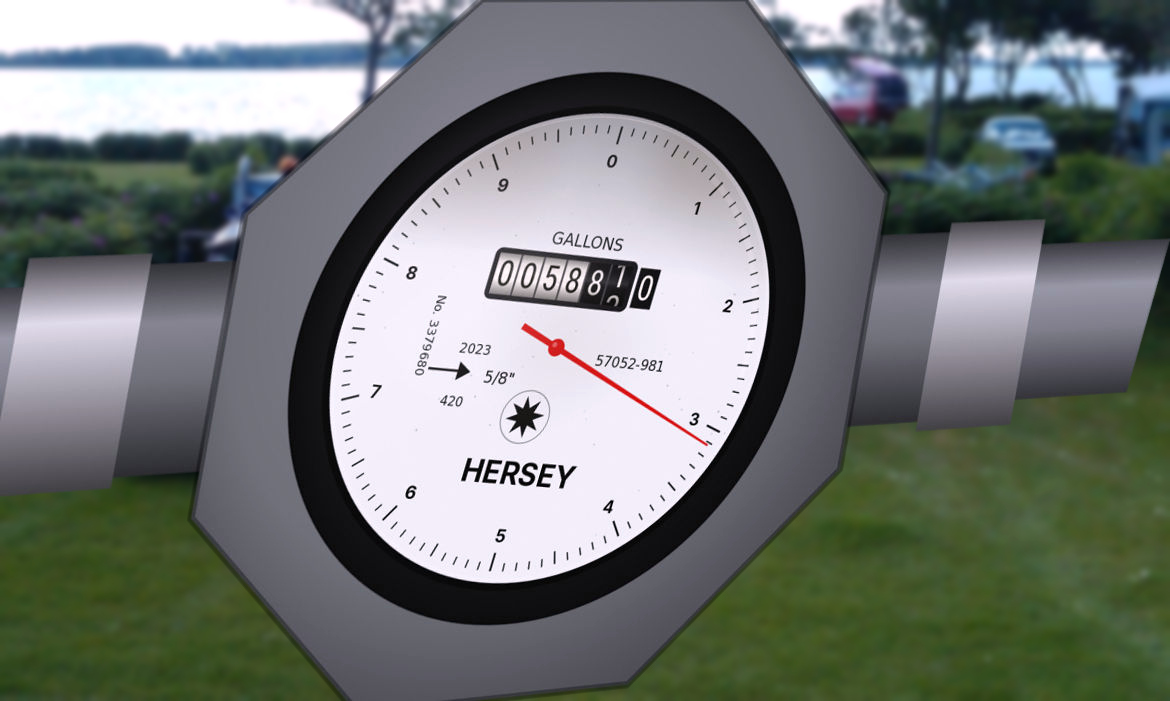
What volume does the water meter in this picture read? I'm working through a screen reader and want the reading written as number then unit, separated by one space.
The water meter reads 58813.1 gal
